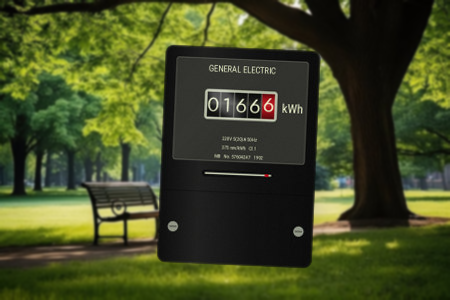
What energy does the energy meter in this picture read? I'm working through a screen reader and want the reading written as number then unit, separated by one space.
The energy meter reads 166.6 kWh
